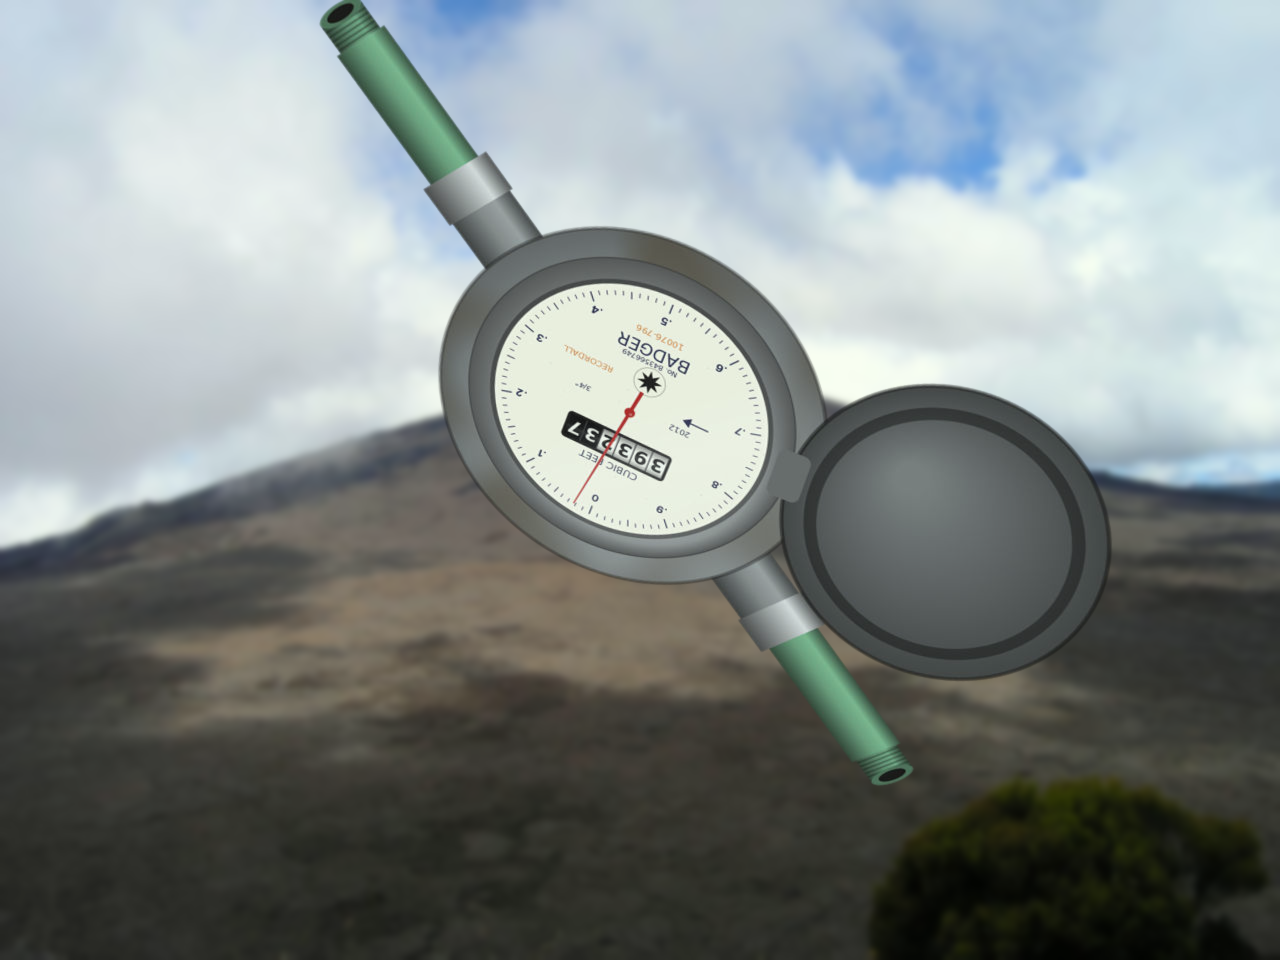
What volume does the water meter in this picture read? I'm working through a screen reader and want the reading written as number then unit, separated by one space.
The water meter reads 393237.02 ft³
